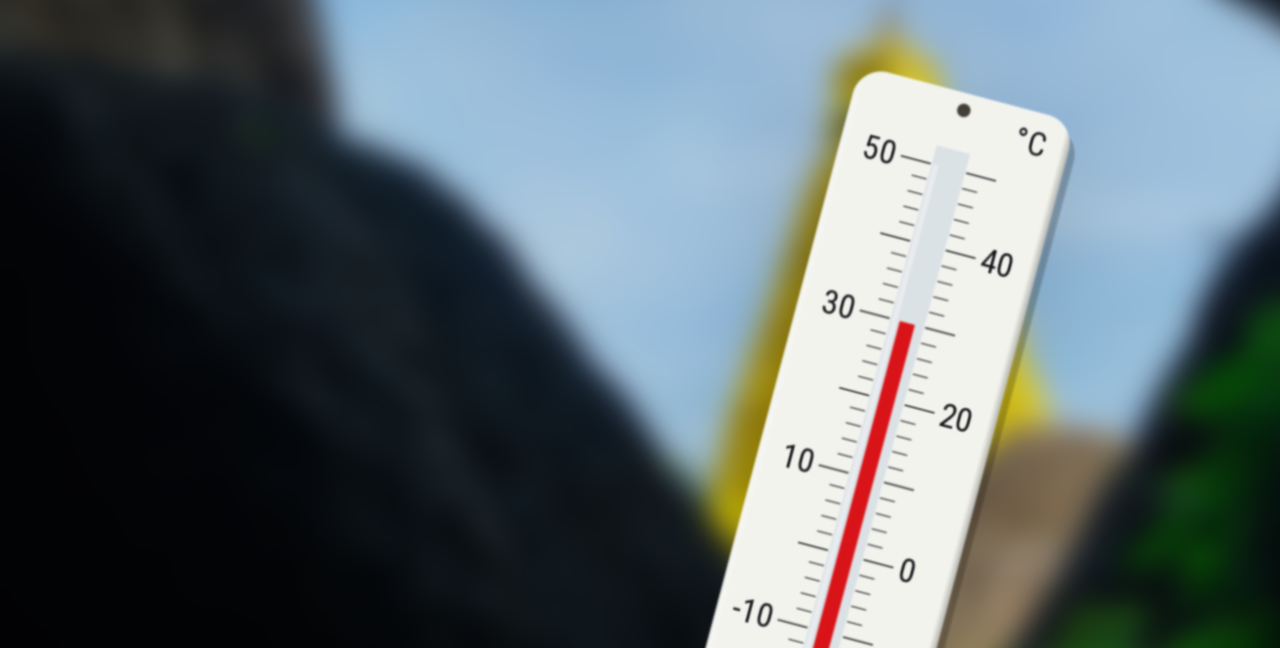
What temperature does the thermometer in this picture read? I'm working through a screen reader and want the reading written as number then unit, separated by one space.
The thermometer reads 30 °C
